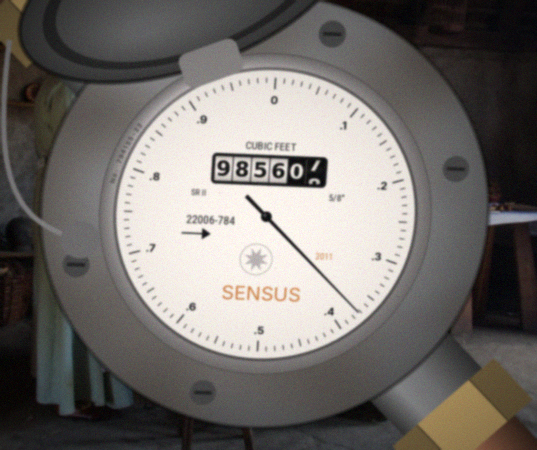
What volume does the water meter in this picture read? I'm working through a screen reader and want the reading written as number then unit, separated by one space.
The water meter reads 985607.37 ft³
